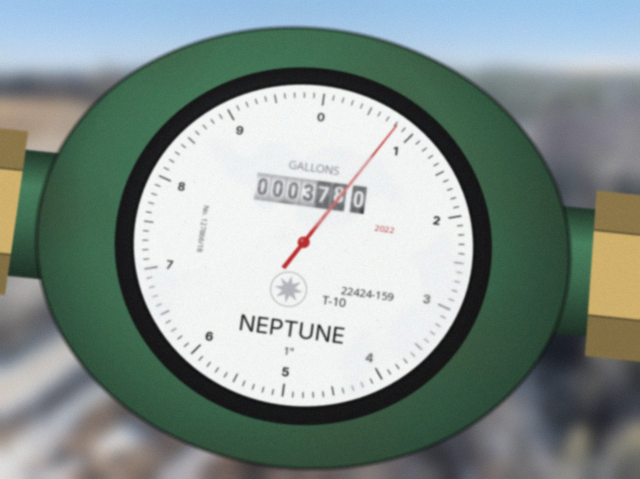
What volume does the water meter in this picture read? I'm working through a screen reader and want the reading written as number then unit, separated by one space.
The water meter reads 3780.8 gal
